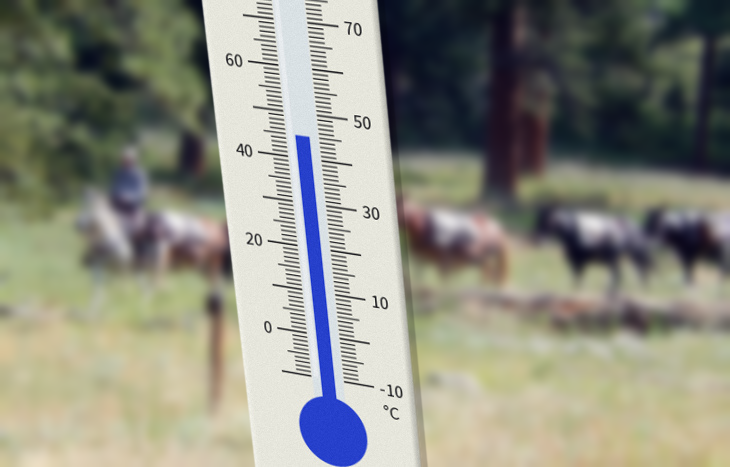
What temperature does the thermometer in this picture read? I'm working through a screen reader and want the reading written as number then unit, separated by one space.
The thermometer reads 45 °C
